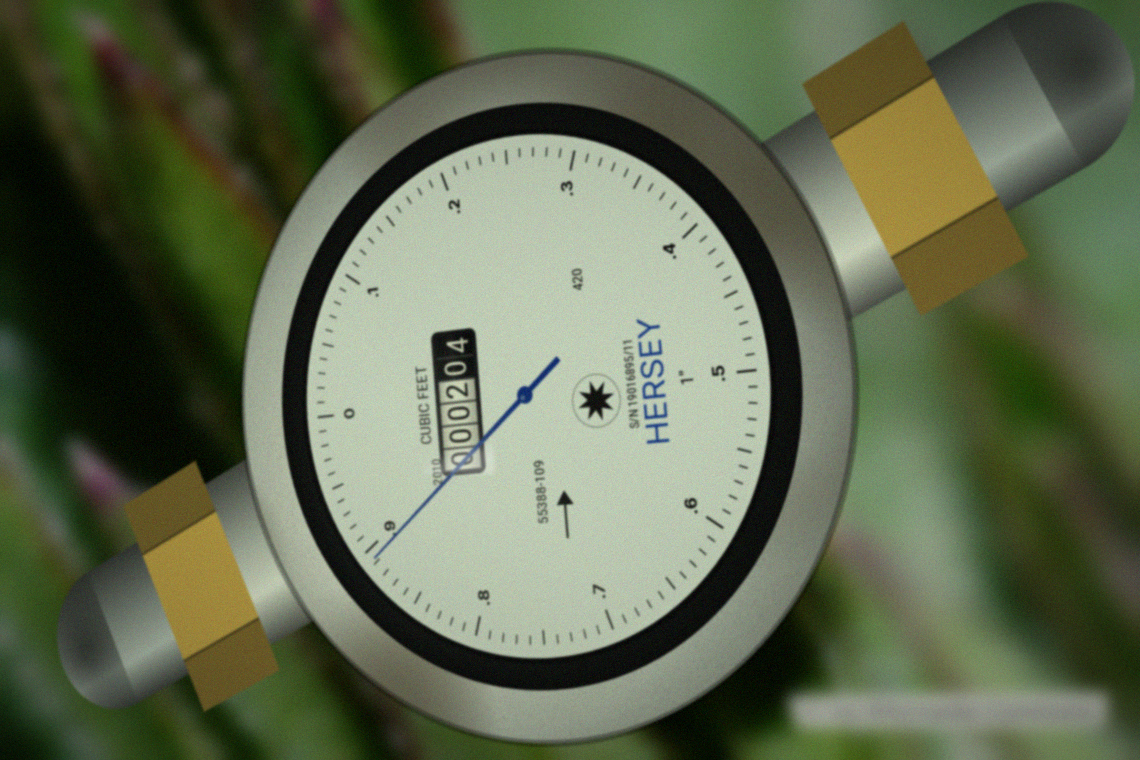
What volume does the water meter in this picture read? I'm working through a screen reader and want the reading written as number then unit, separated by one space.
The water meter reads 203.89 ft³
